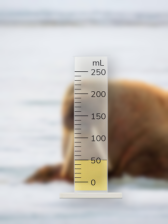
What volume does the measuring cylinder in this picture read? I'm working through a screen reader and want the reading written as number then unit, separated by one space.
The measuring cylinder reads 50 mL
